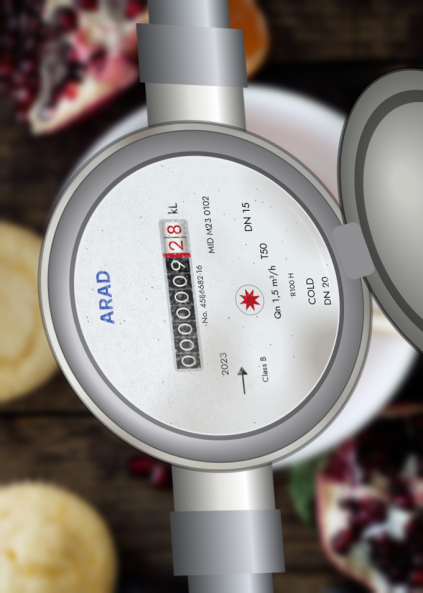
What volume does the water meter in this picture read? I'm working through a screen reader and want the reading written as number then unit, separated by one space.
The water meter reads 9.28 kL
